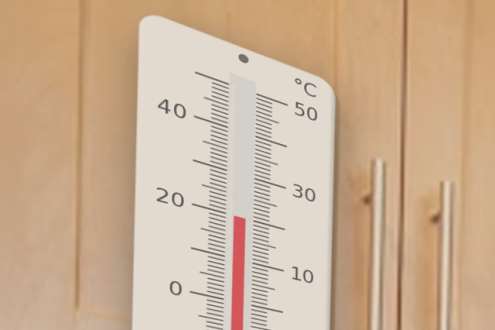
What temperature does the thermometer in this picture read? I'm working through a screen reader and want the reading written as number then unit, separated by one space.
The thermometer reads 20 °C
